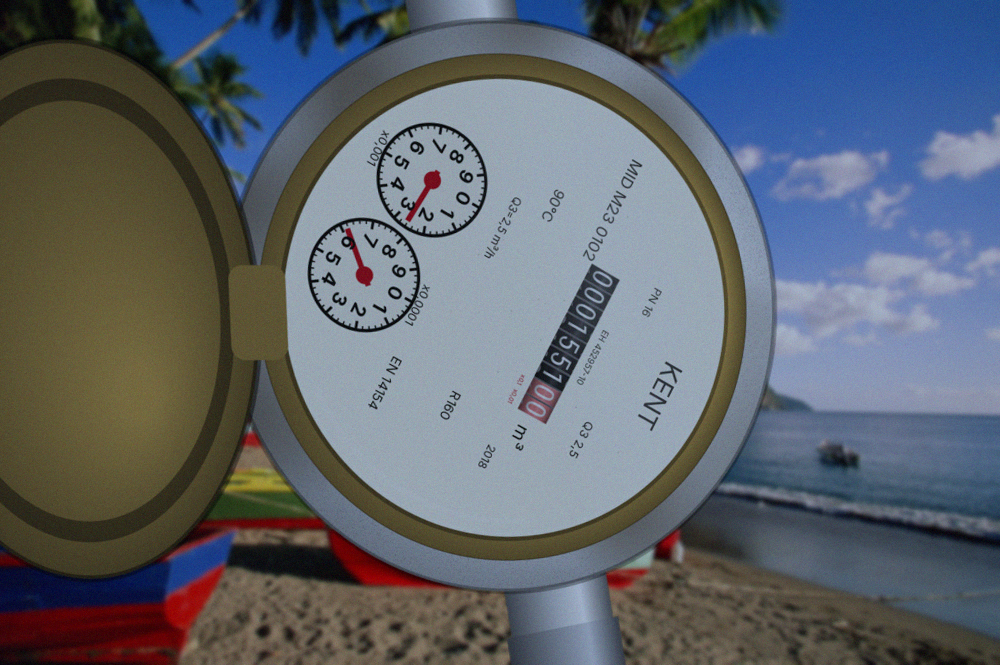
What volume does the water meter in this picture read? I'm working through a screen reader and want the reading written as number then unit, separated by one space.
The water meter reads 1551.0026 m³
